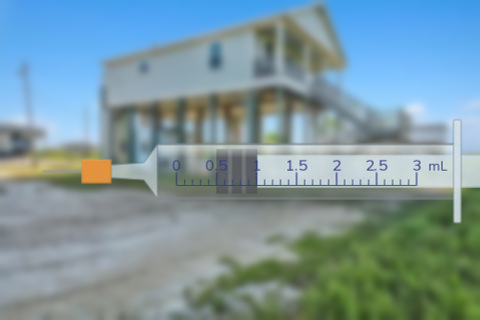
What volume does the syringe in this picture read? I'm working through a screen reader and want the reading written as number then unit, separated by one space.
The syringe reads 0.5 mL
